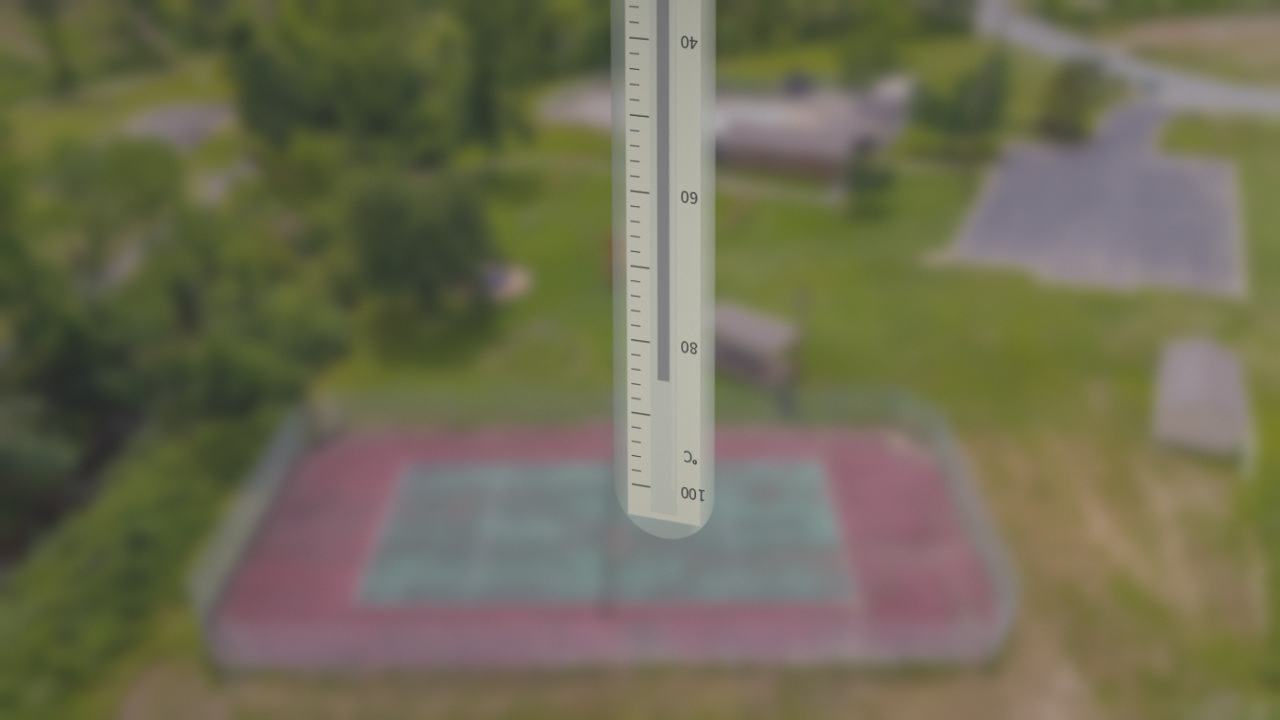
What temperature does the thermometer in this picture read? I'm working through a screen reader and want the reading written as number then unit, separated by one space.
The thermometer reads 85 °C
